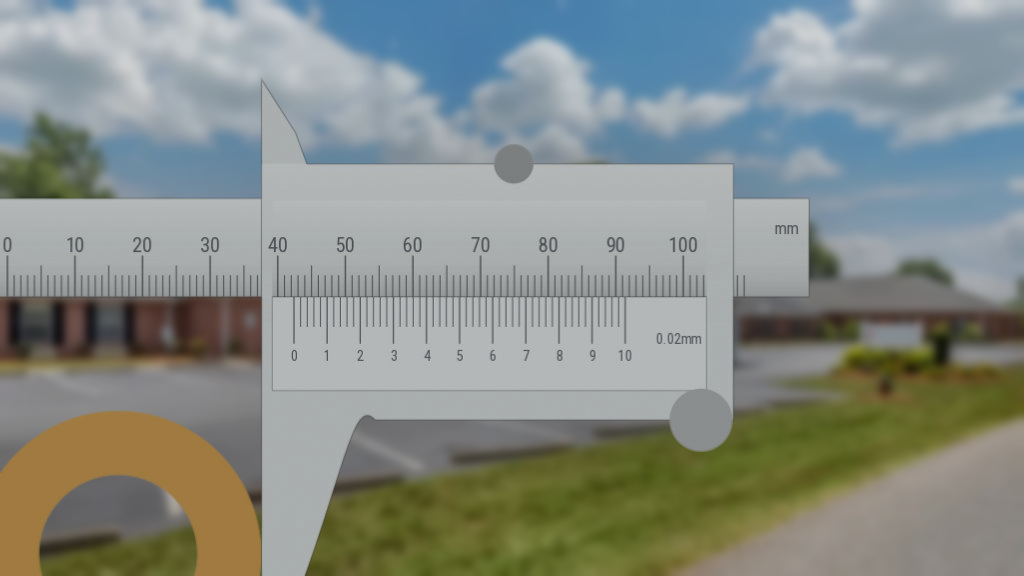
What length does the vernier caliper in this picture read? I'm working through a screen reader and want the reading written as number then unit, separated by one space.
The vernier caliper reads 42.4 mm
